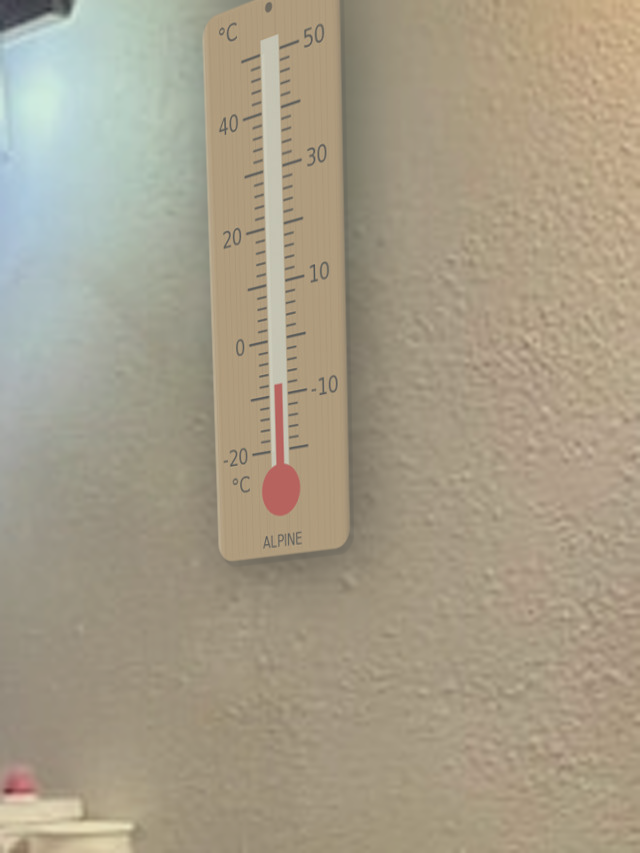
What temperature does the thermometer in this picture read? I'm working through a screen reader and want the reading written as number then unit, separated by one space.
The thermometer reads -8 °C
